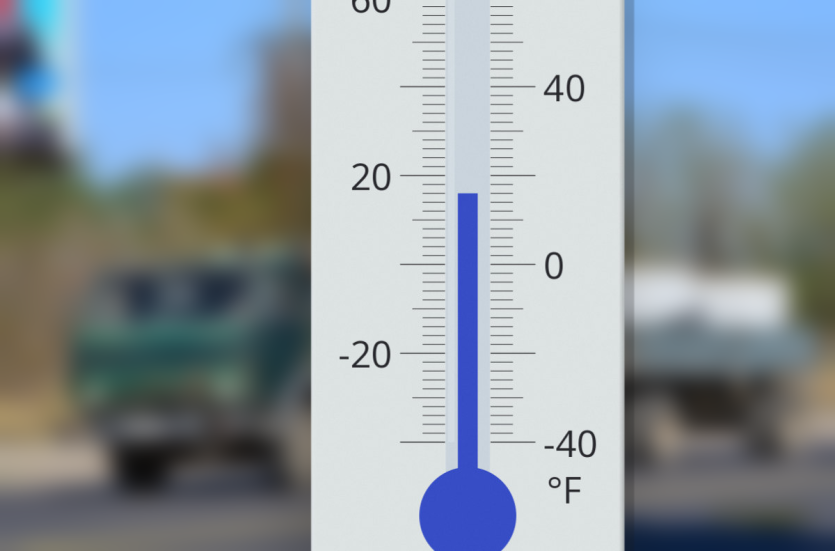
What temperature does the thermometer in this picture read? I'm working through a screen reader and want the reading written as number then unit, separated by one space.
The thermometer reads 16 °F
